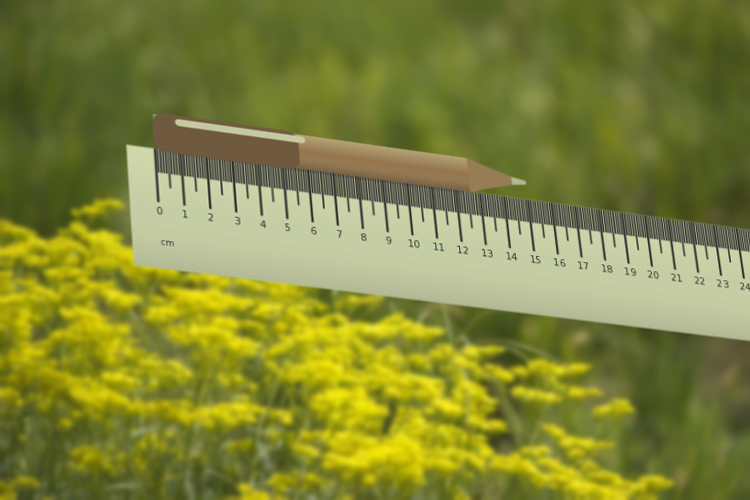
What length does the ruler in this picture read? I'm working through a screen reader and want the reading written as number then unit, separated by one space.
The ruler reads 15 cm
